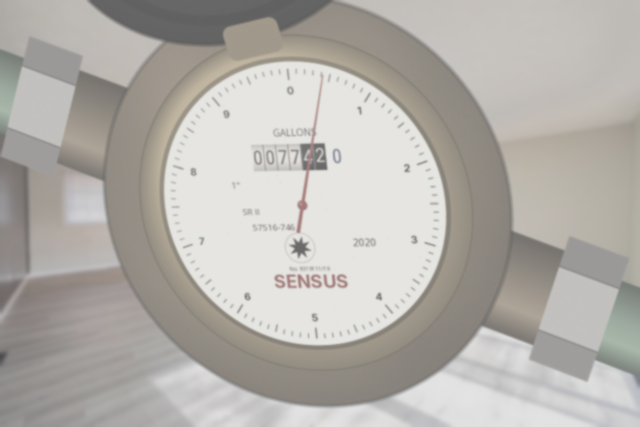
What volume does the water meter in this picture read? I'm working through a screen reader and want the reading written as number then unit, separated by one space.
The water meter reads 77420.4 gal
